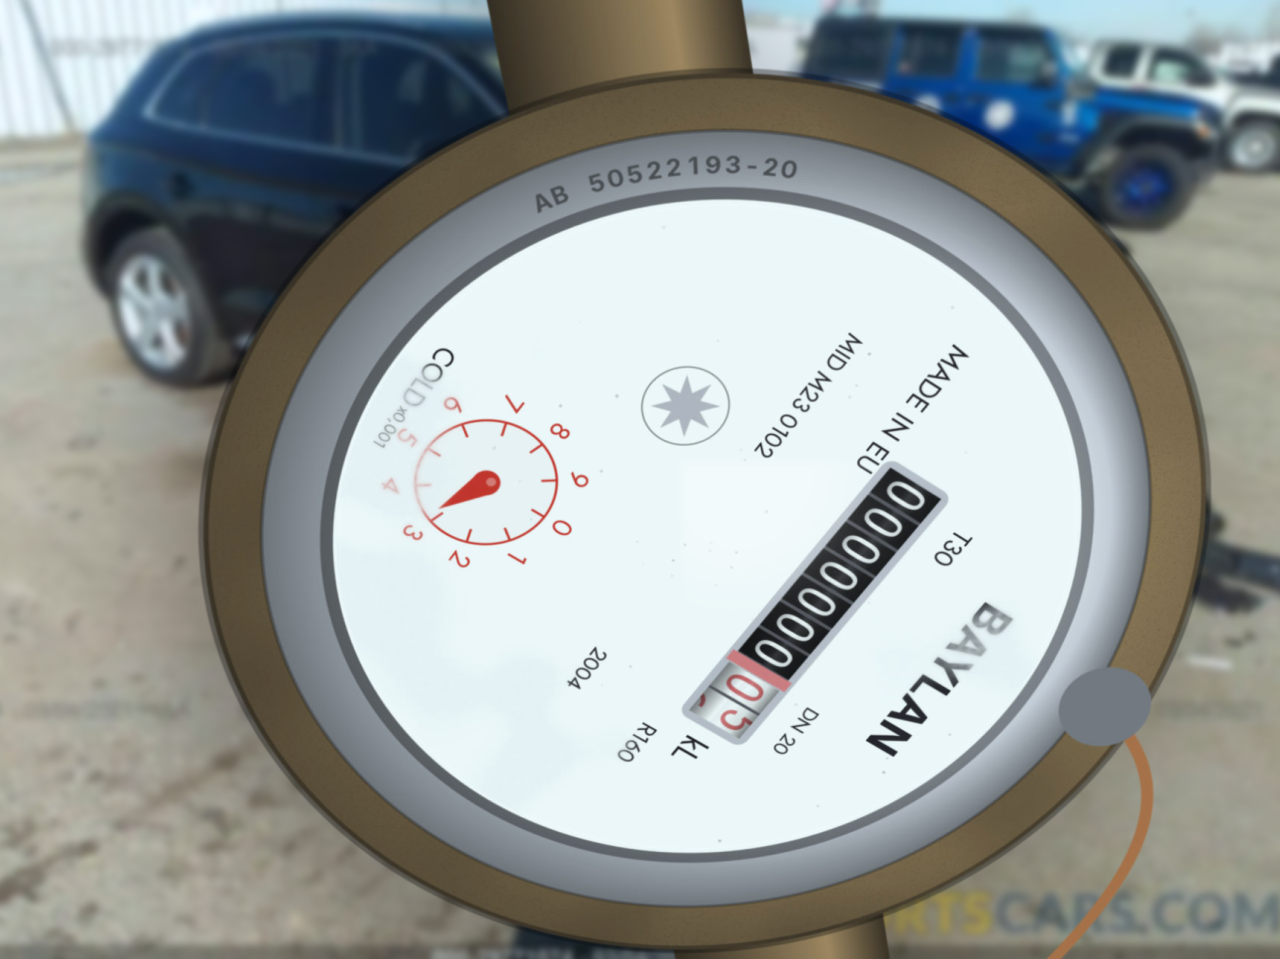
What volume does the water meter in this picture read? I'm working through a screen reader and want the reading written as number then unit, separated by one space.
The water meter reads 0.053 kL
